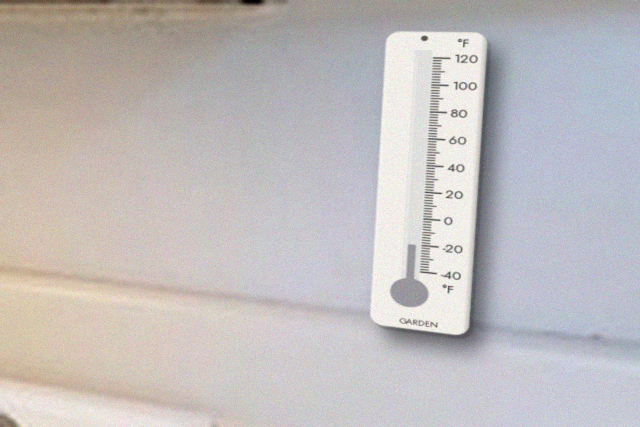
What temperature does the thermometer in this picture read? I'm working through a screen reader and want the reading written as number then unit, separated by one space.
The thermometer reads -20 °F
